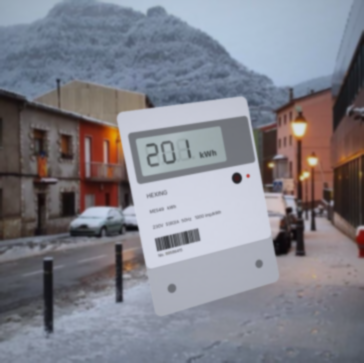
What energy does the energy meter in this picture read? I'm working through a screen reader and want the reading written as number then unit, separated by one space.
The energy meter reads 201 kWh
